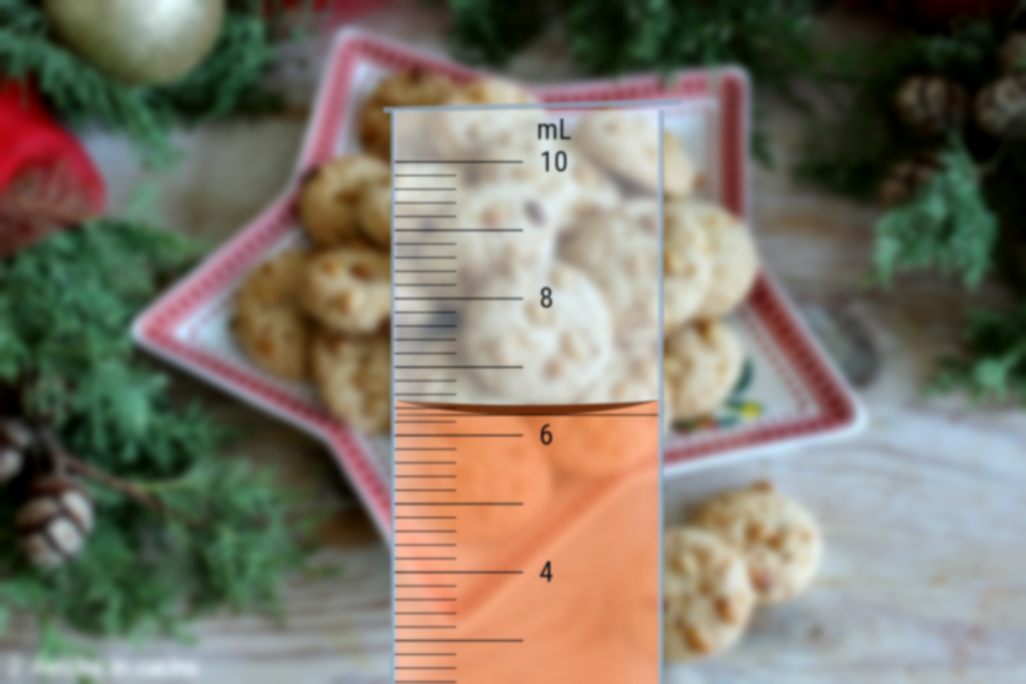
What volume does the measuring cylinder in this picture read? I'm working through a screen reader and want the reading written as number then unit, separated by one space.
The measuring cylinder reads 6.3 mL
